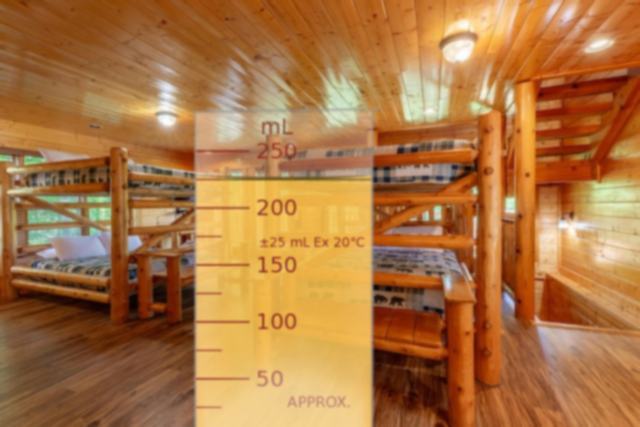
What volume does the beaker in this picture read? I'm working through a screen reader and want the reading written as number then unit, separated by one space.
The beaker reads 225 mL
